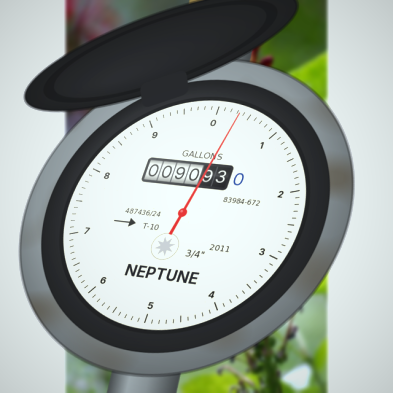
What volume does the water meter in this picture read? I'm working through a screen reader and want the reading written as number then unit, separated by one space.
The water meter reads 90930.3 gal
